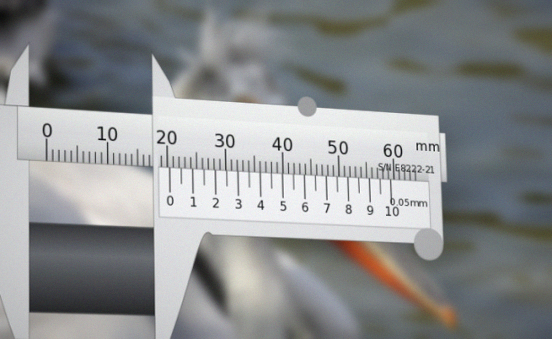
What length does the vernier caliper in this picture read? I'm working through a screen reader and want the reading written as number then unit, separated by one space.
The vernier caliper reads 20.4 mm
